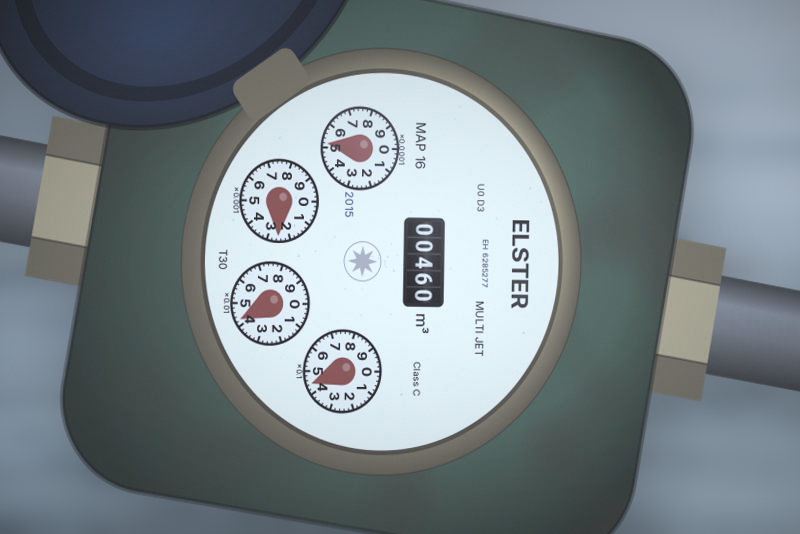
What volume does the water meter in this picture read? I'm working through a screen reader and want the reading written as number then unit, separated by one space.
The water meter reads 460.4425 m³
